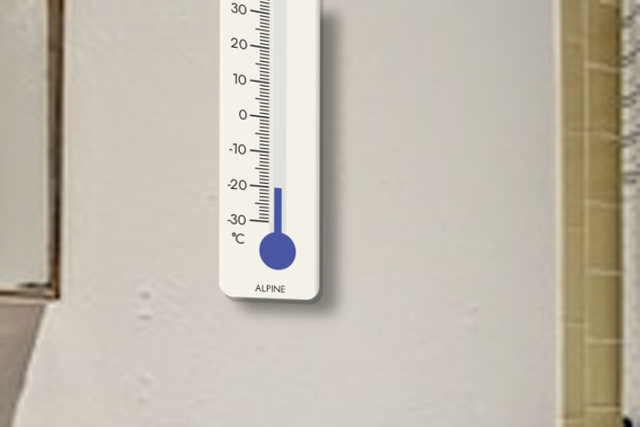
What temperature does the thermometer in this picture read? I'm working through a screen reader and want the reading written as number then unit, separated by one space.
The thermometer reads -20 °C
